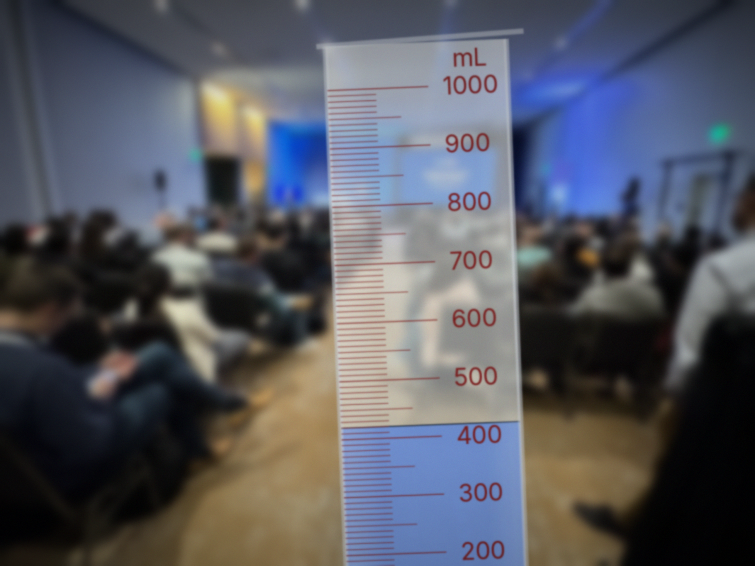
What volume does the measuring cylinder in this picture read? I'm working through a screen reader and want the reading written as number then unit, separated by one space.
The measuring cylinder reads 420 mL
